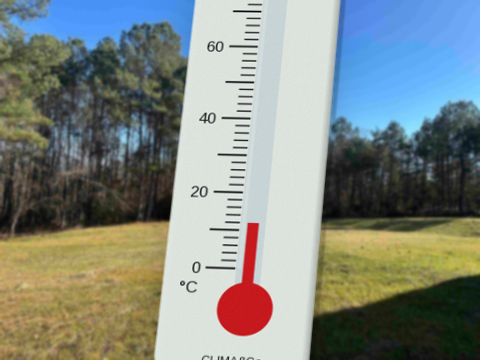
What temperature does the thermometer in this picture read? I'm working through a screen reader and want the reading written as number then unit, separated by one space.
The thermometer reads 12 °C
